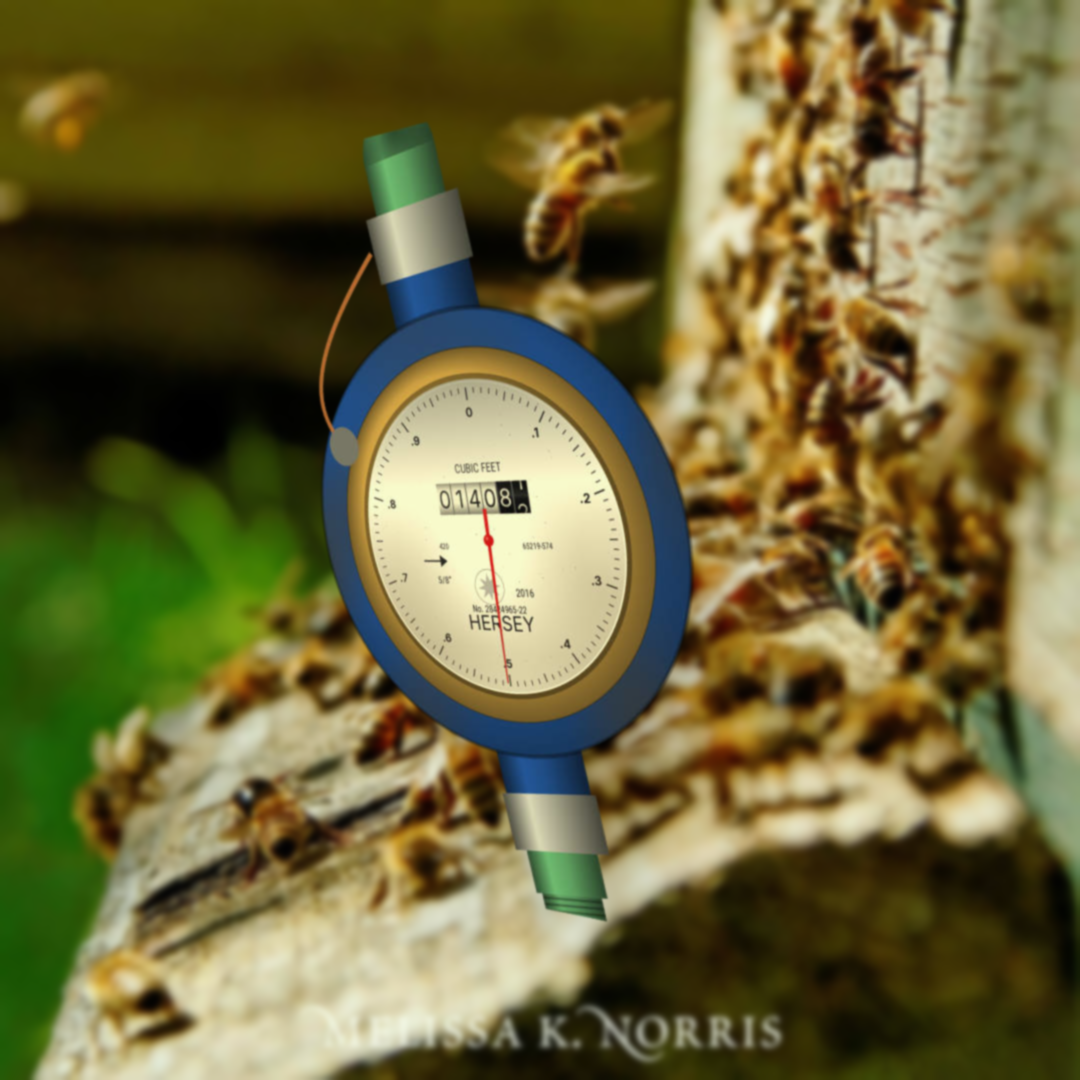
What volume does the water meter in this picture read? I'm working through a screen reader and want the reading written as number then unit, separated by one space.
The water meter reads 14081.50 ft³
